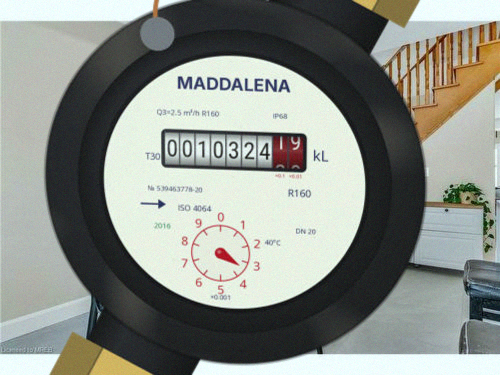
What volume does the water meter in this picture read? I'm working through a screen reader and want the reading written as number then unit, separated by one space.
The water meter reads 10324.193 kL
